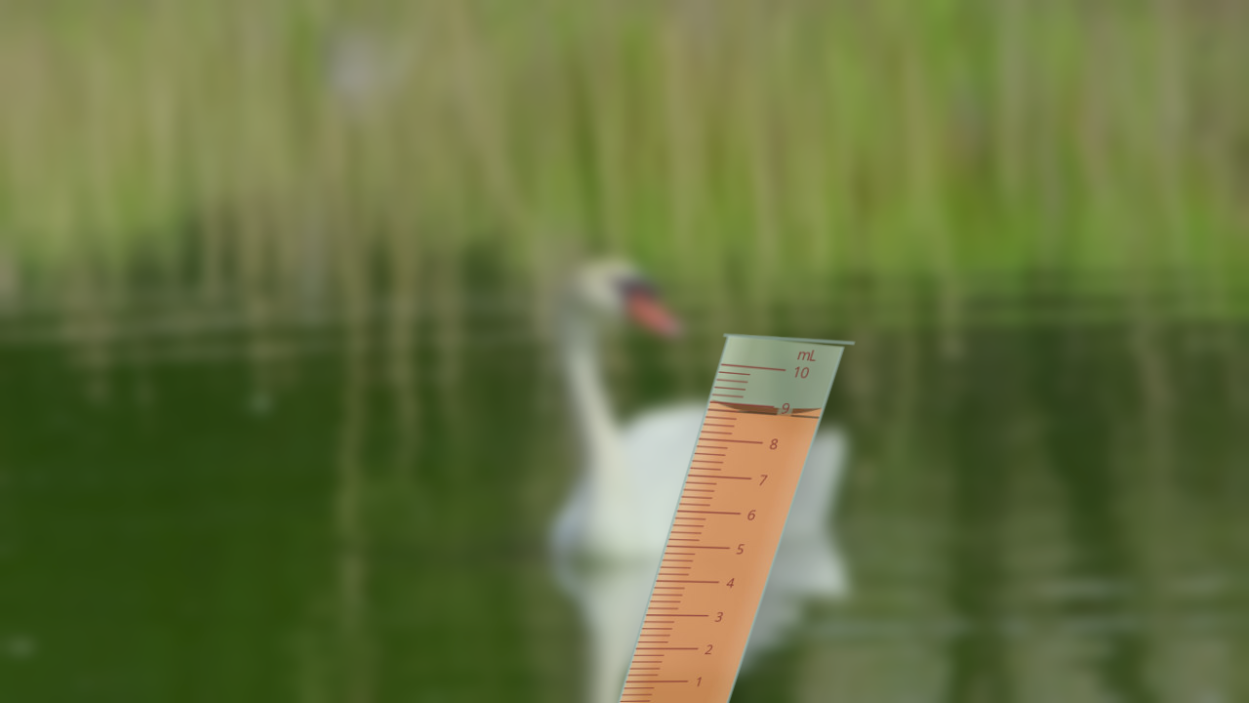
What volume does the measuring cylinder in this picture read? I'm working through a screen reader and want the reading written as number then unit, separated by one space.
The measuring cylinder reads 8.8 mL
